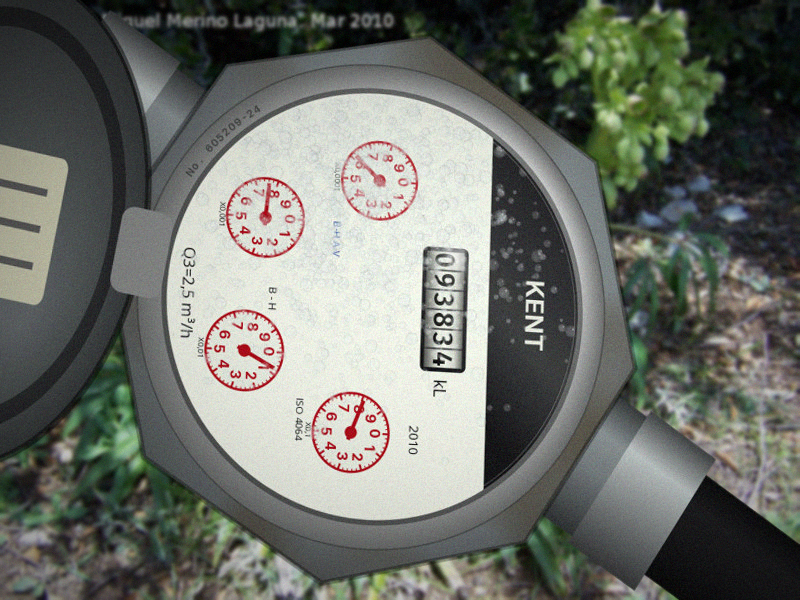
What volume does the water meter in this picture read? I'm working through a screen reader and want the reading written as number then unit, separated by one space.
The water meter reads 93834.8076 kL
